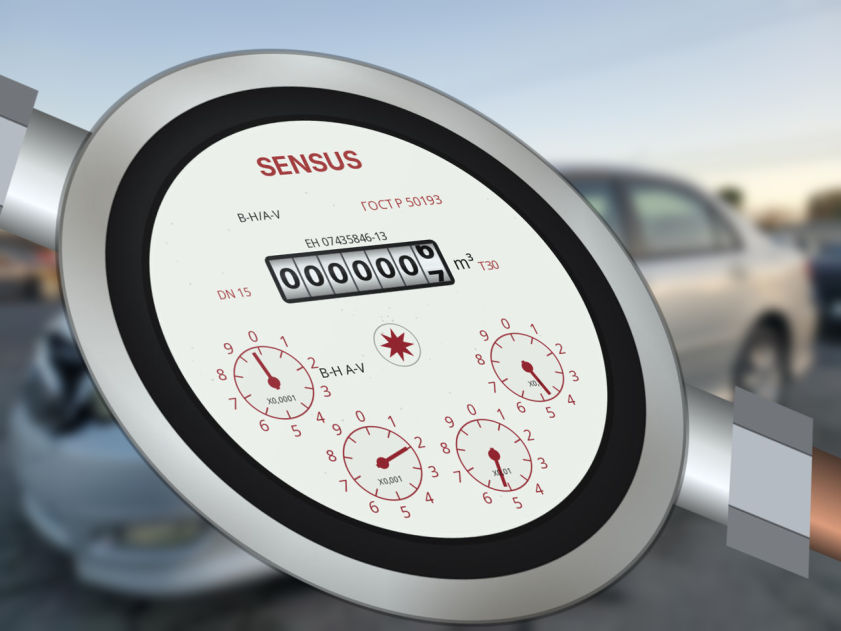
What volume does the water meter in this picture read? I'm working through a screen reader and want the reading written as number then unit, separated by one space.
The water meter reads 6.4519 m³
